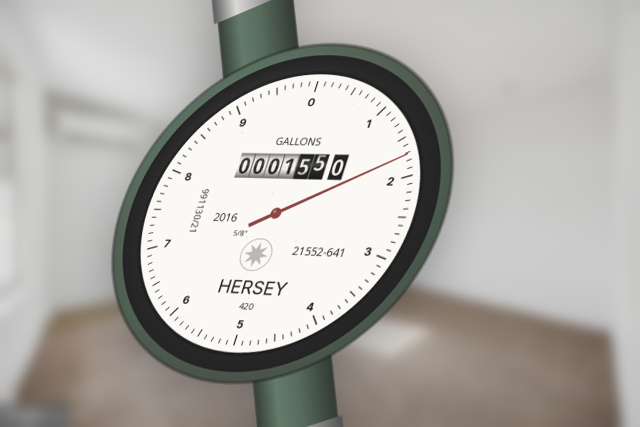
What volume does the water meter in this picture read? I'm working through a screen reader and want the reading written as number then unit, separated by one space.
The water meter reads 1551.7 gal
